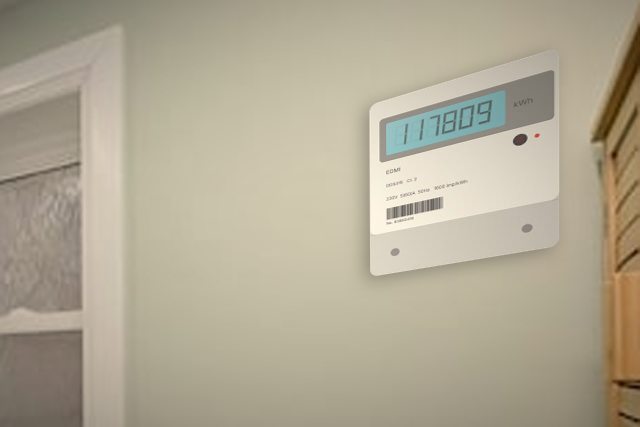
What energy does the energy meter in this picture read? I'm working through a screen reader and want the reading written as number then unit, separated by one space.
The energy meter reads 117809 kWh
